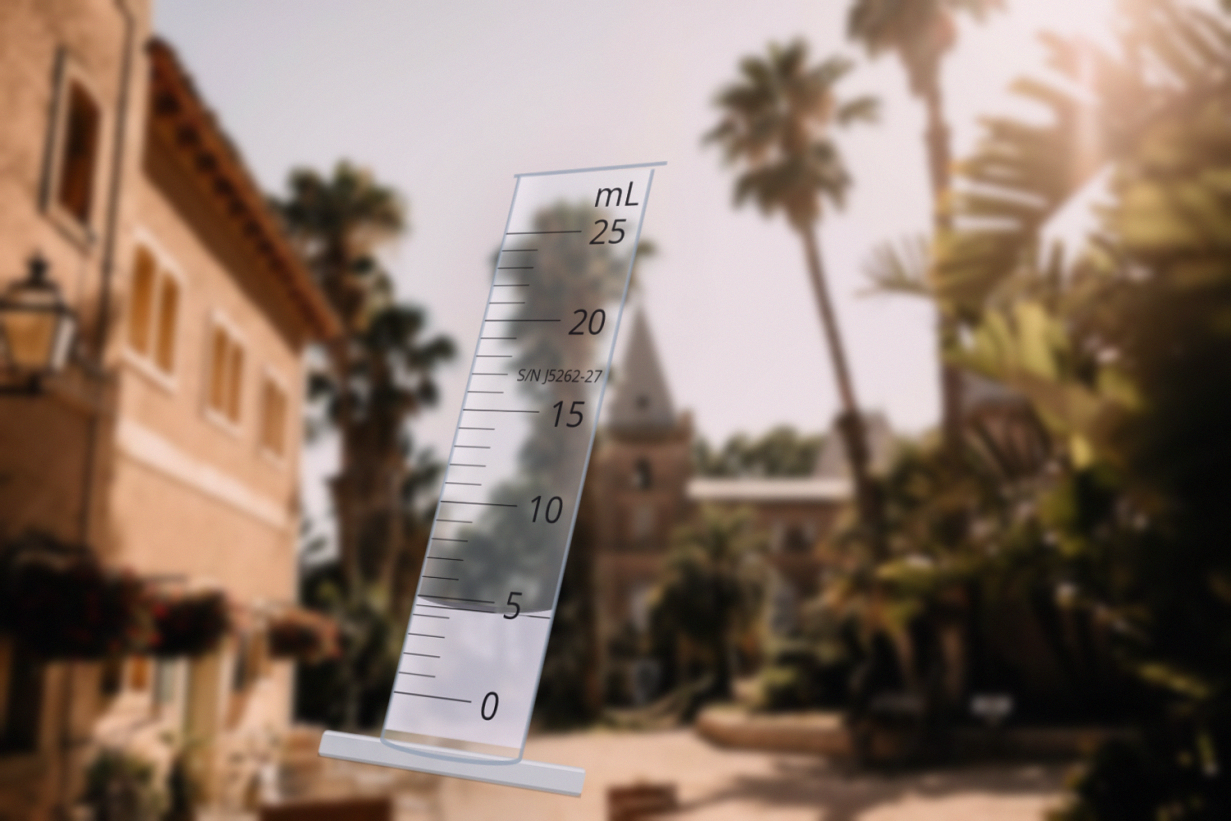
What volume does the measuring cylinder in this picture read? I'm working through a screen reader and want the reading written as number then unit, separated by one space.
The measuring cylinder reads 4.5 mL
